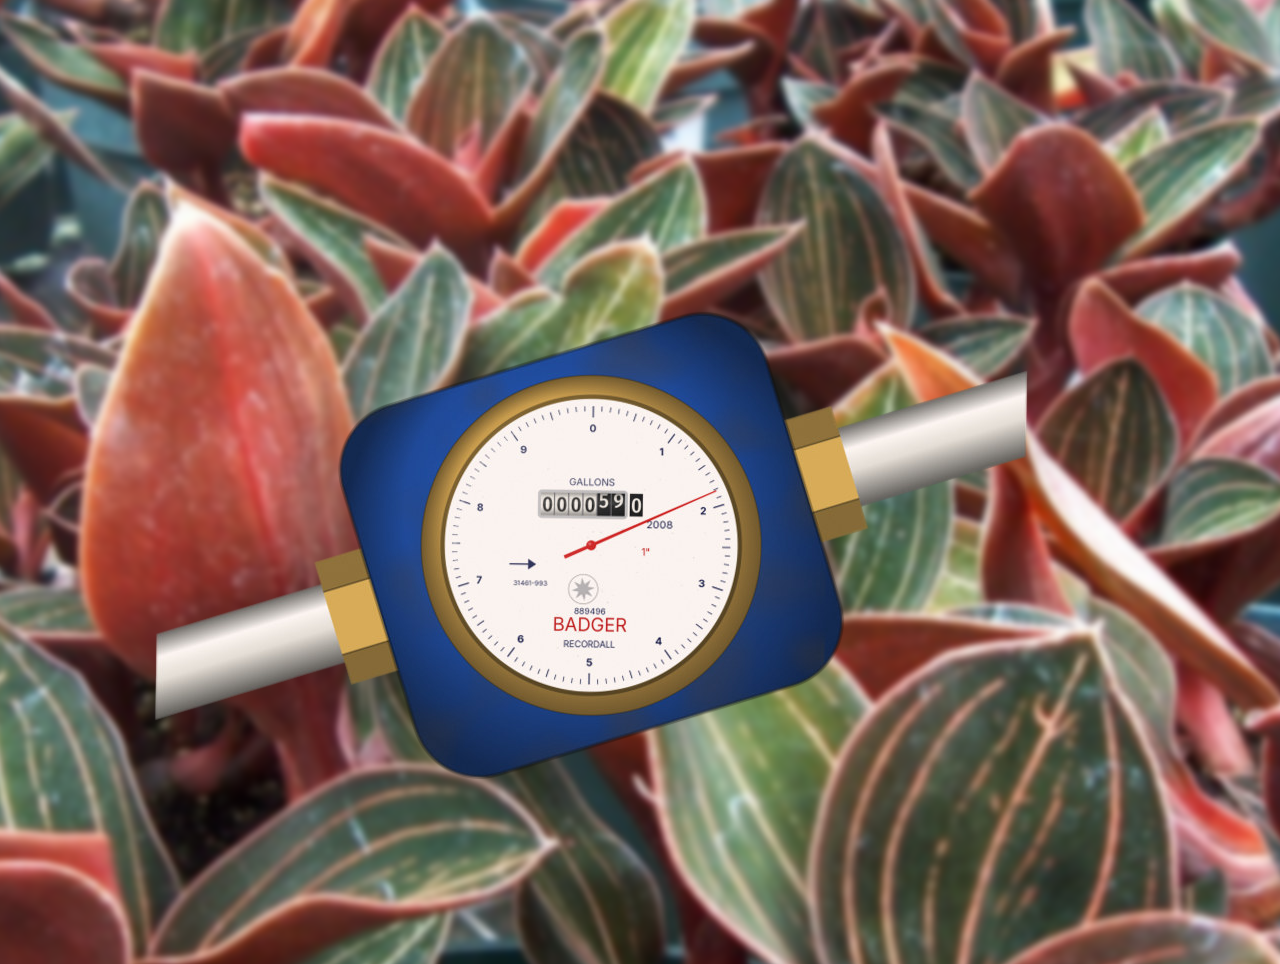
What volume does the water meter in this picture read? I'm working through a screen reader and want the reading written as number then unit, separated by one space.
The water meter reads 591.8 gal
